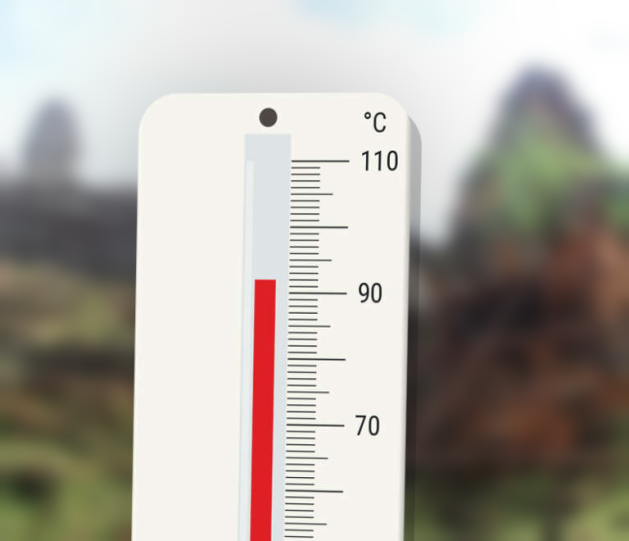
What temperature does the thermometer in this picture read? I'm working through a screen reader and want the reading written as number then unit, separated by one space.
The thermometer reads 92 °C
